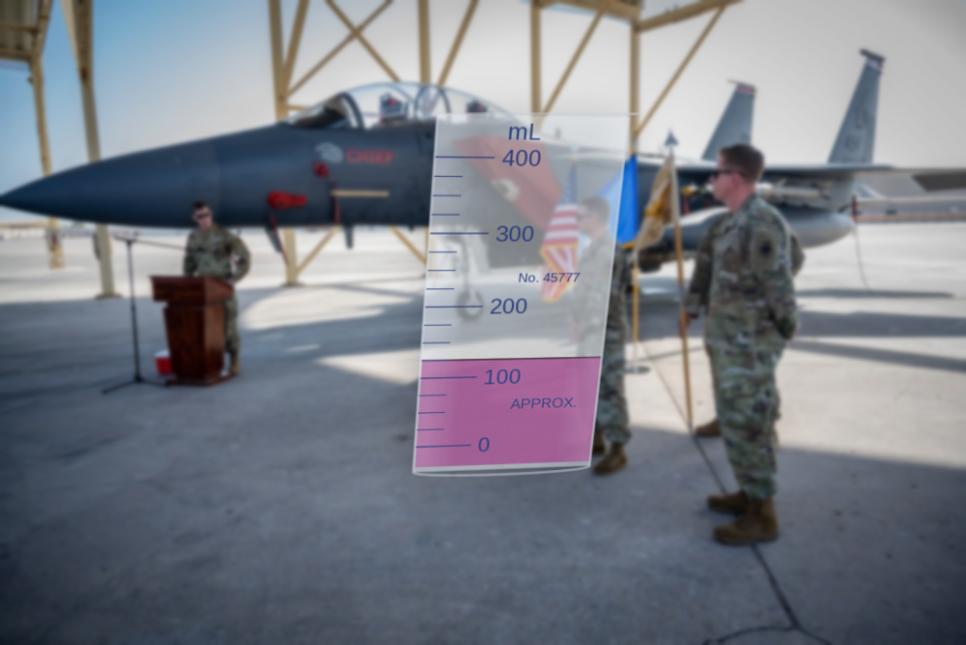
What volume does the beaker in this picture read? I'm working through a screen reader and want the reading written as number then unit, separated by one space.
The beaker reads 125 mL
